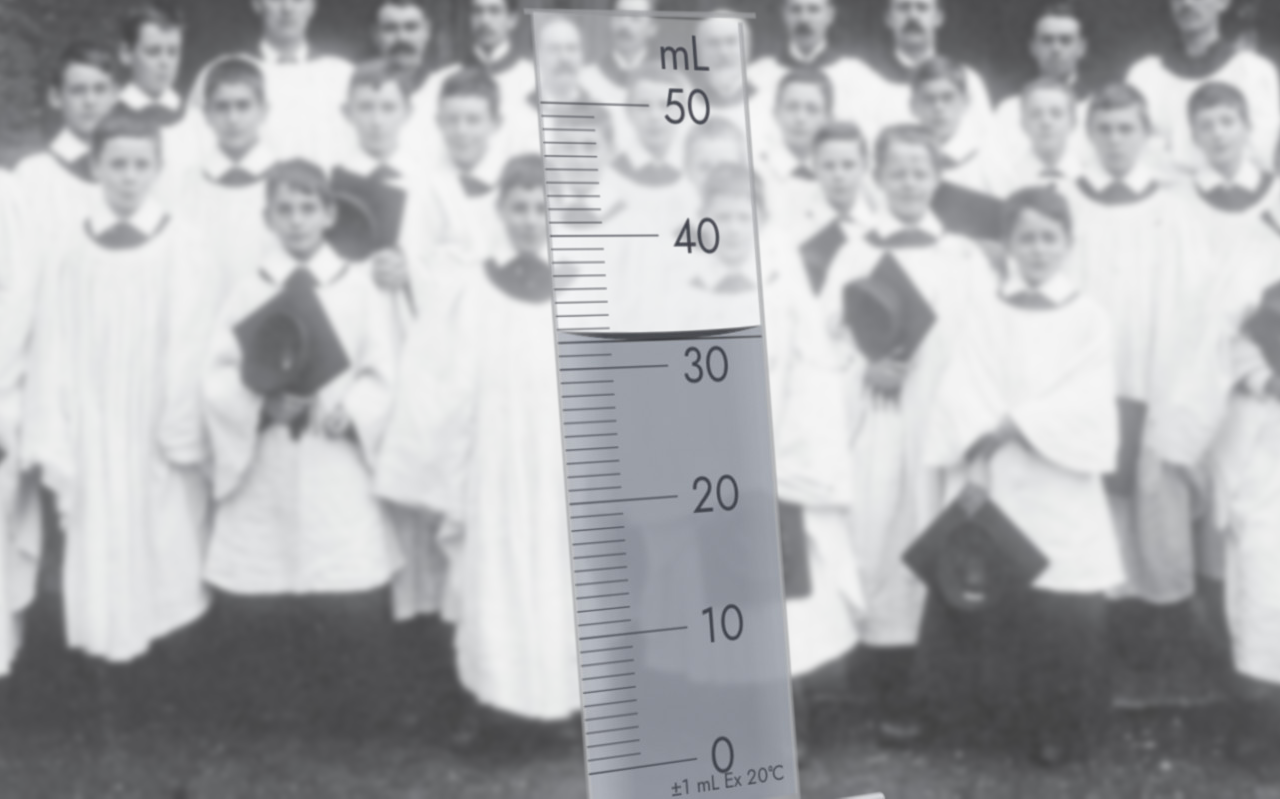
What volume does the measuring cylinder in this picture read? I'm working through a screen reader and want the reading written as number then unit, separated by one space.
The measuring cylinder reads 32 mL
